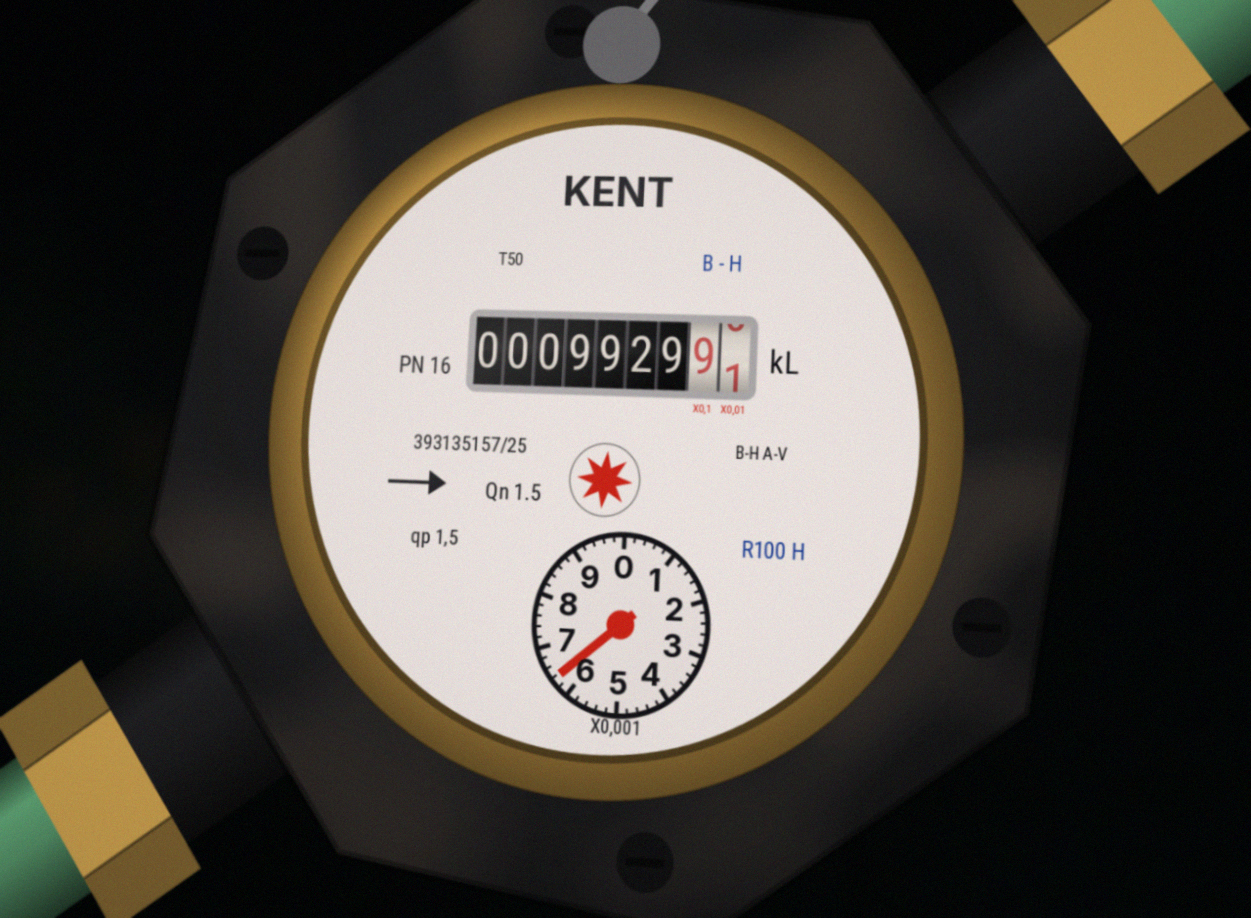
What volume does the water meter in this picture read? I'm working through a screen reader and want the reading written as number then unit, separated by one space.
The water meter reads 9929.906 kL
